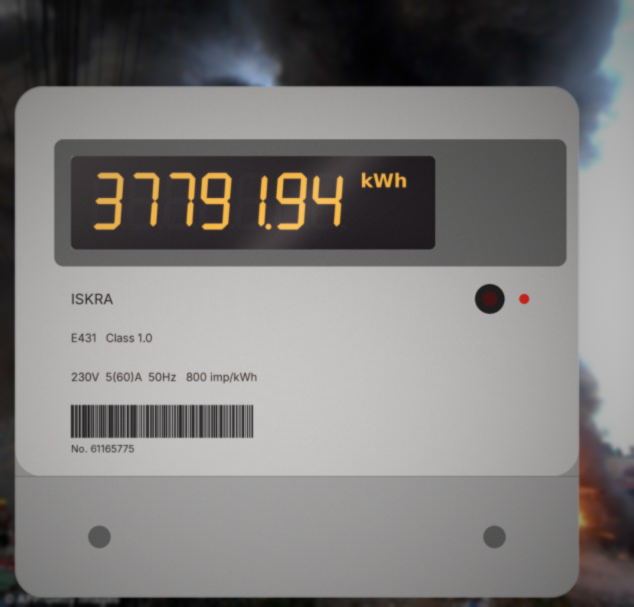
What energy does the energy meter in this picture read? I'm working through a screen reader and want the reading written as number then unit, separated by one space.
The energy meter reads 37791.94 kWh
